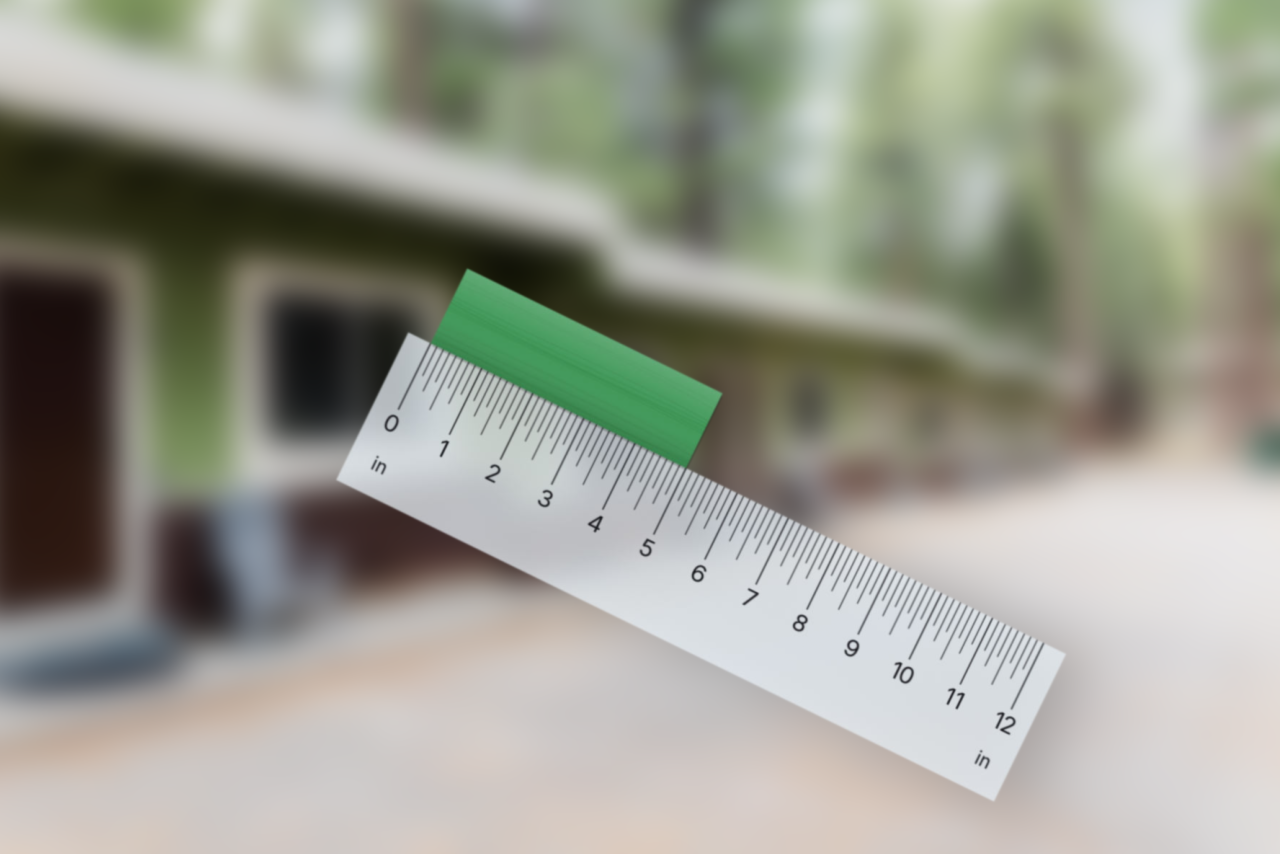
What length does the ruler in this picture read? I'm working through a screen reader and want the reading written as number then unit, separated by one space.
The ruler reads 5 in
